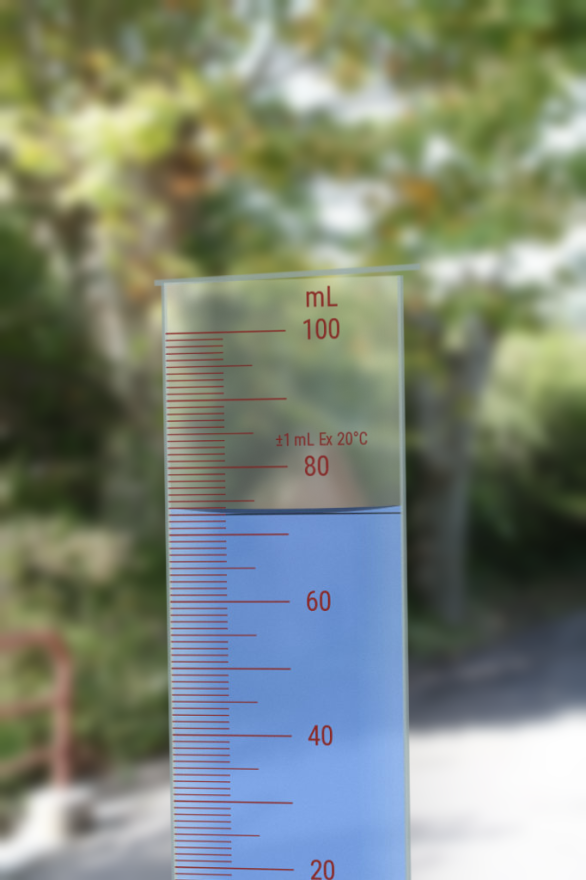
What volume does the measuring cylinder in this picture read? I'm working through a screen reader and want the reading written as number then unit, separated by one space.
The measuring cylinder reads 73 mL
